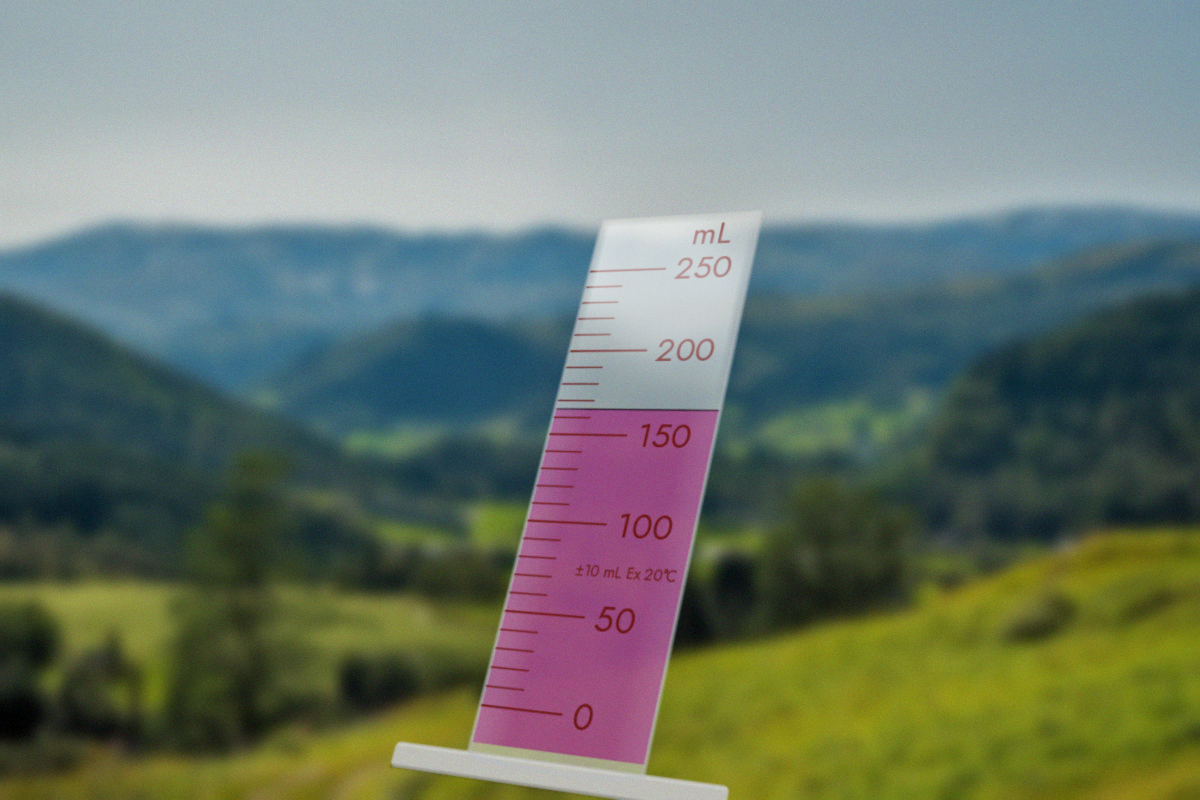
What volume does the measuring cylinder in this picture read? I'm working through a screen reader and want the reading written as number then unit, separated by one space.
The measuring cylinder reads 165 mL
